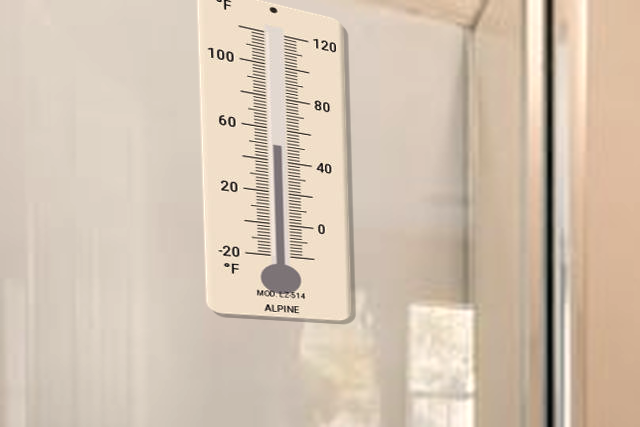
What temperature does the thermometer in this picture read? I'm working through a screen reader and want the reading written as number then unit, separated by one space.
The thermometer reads 50 °F
